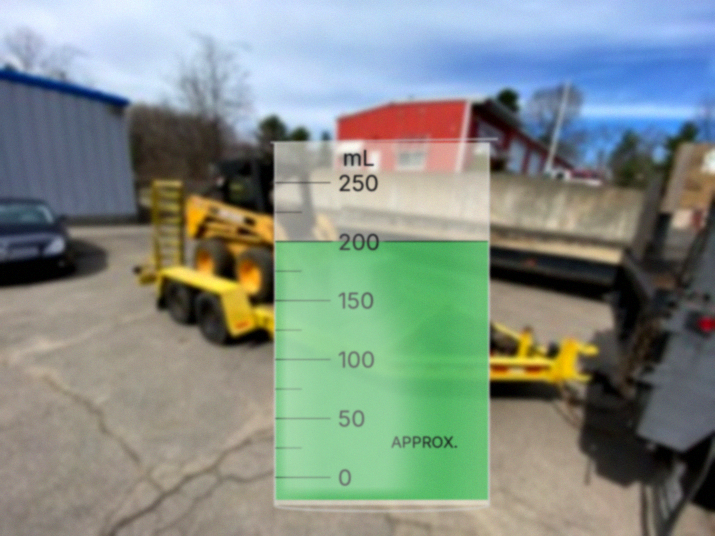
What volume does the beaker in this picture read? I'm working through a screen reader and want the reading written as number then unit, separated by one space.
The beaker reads 200 mL
